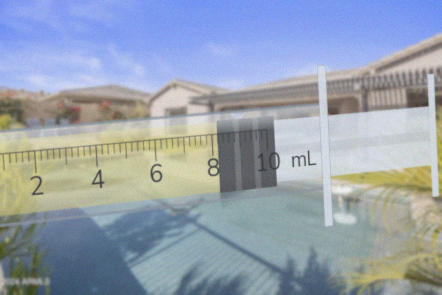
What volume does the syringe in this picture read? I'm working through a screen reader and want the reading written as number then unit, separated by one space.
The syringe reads 8.2 mL
